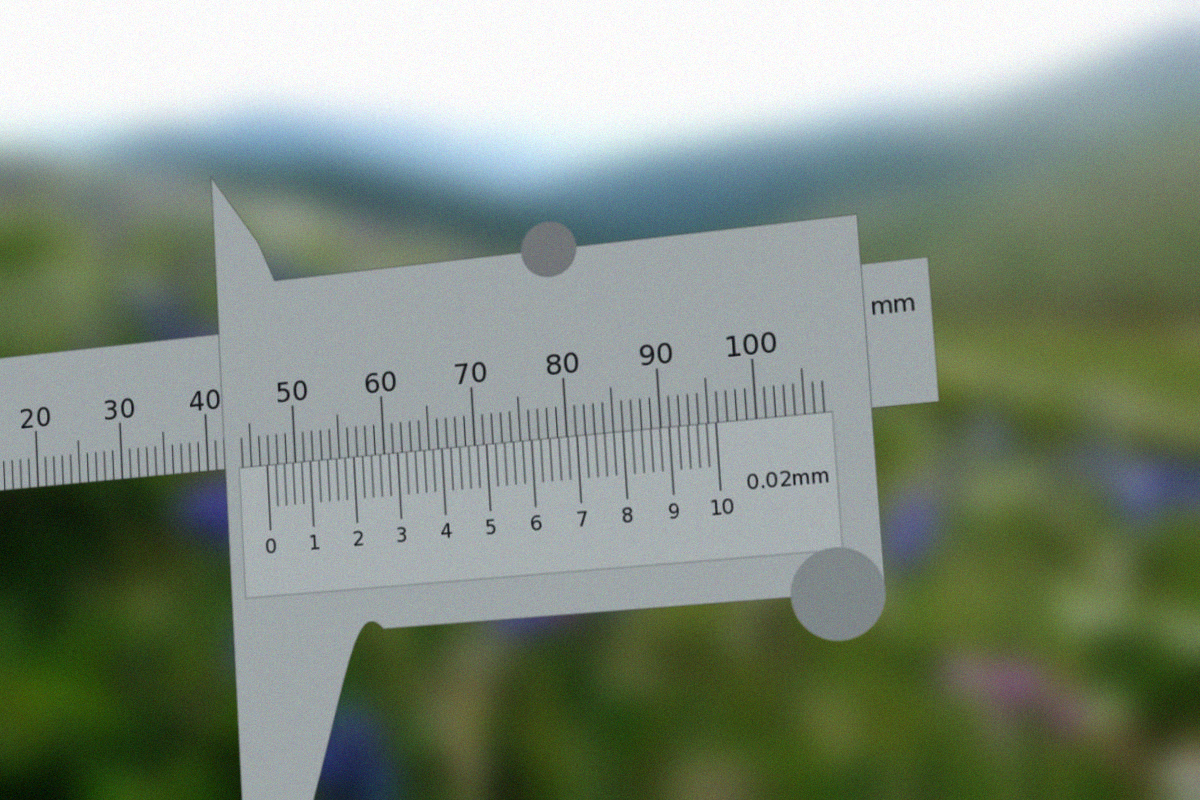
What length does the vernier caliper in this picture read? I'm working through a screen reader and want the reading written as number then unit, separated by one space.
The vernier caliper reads 46.8 mm
